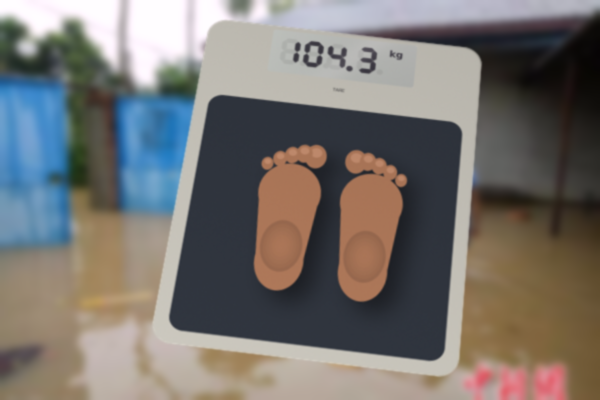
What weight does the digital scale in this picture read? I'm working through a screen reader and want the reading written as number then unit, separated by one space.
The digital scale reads 104.3 kg
